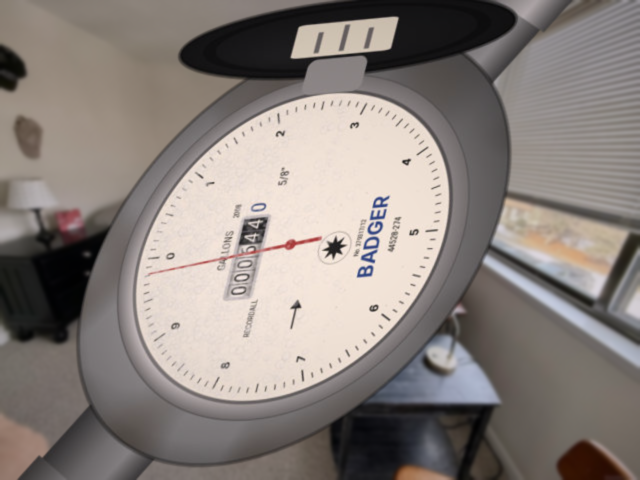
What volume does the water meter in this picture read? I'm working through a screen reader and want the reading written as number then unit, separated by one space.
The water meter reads 6439.8 gal
